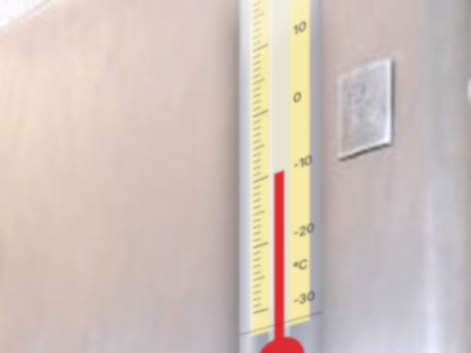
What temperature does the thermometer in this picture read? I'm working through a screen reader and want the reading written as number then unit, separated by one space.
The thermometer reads -10 °C
